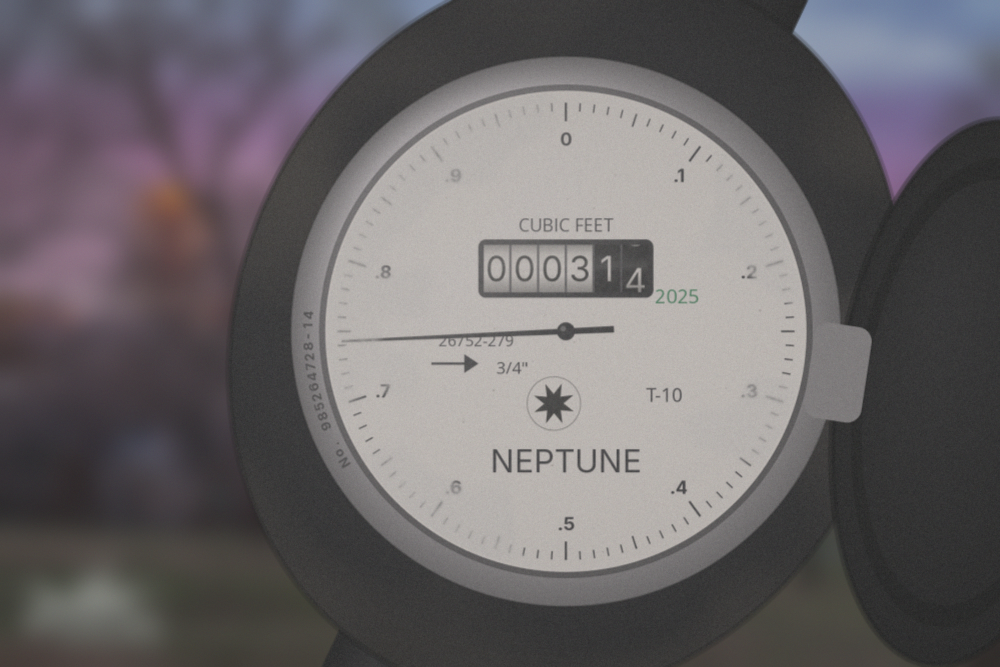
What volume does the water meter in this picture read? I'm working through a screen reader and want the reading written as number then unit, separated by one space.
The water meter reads 313.74 ft³
